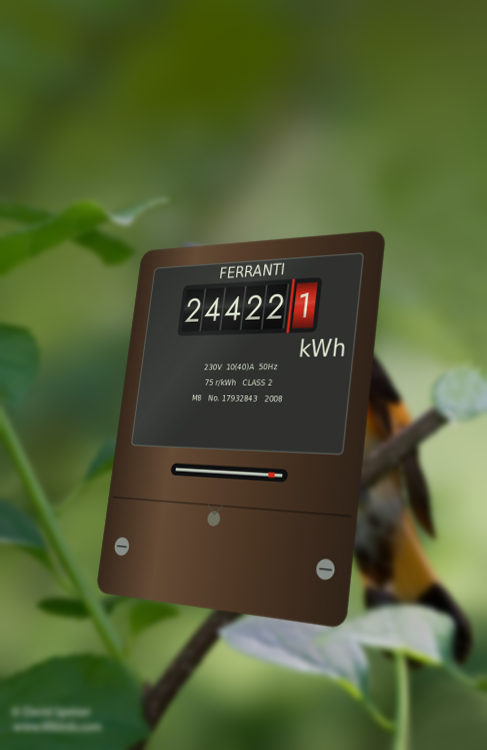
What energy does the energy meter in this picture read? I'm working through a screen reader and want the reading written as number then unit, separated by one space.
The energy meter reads 24422.1 kWh
